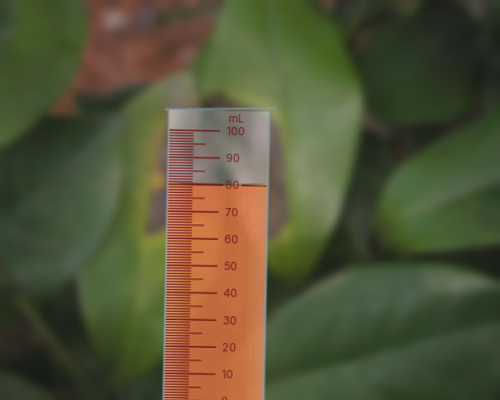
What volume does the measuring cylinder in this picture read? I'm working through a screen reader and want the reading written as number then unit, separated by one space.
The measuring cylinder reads 80 mL
